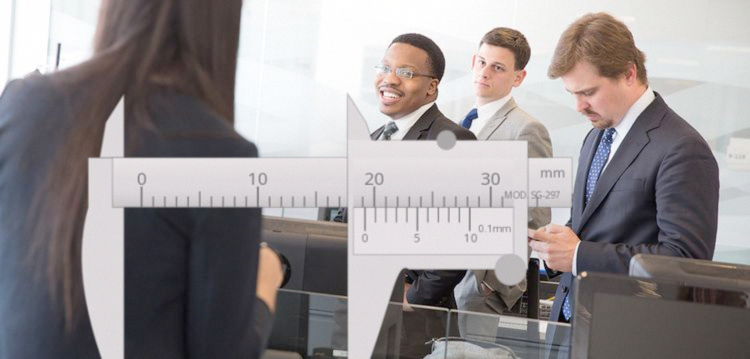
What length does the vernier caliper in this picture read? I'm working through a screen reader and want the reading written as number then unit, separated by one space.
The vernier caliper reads 19.2 mm
